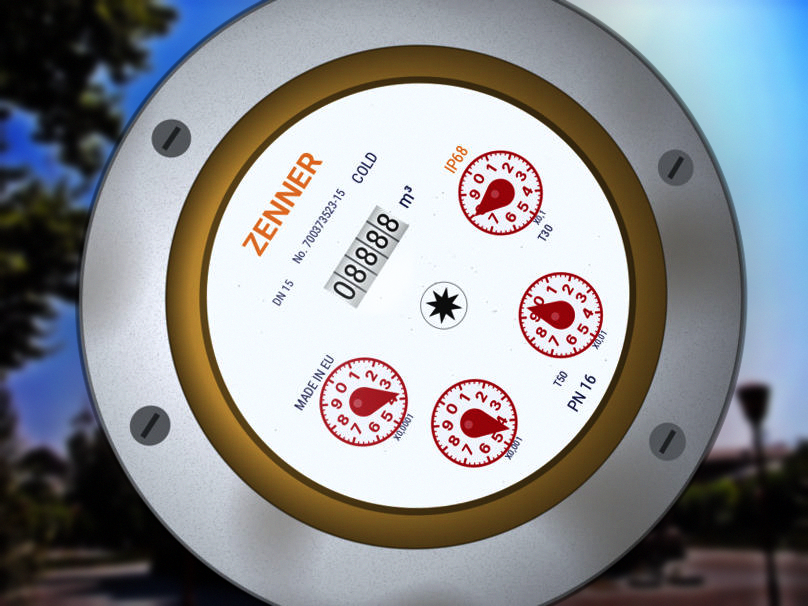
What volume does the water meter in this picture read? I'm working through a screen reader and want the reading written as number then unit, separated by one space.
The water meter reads 8888.7943 m³
